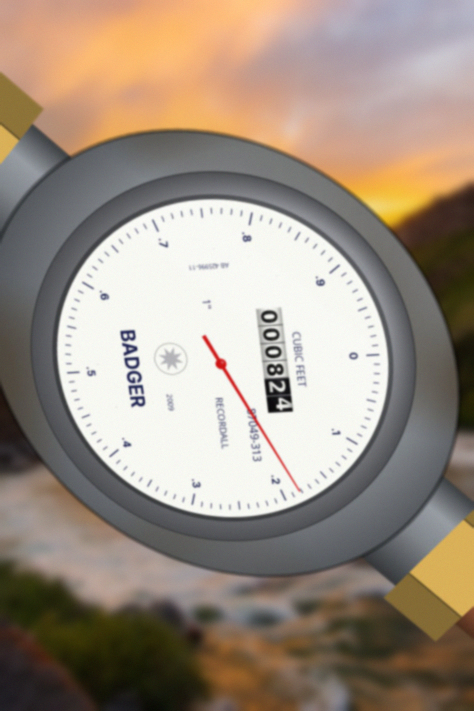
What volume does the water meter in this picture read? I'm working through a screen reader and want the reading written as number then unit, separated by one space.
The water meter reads 824.18 ft³
